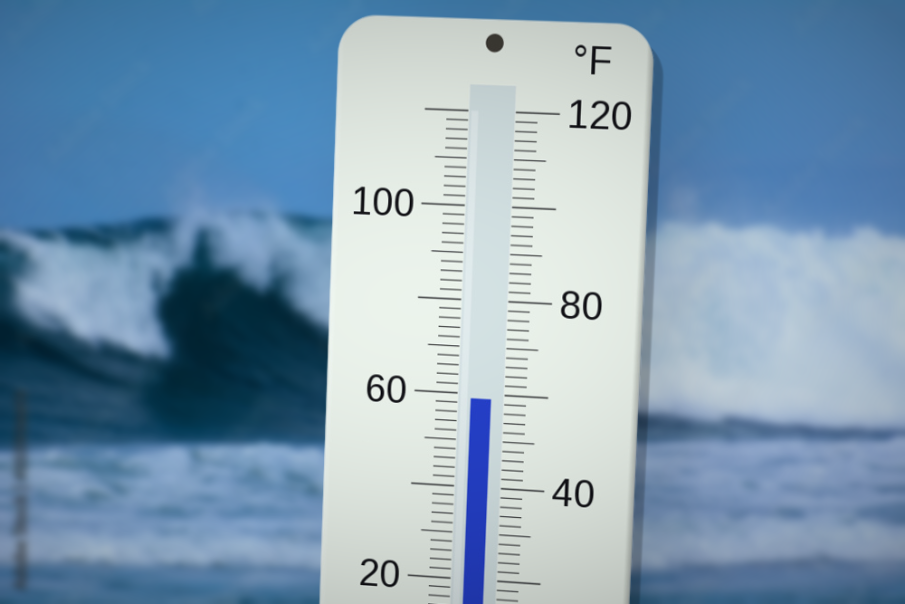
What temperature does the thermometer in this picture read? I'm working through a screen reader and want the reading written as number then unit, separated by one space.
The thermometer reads 59 °F
